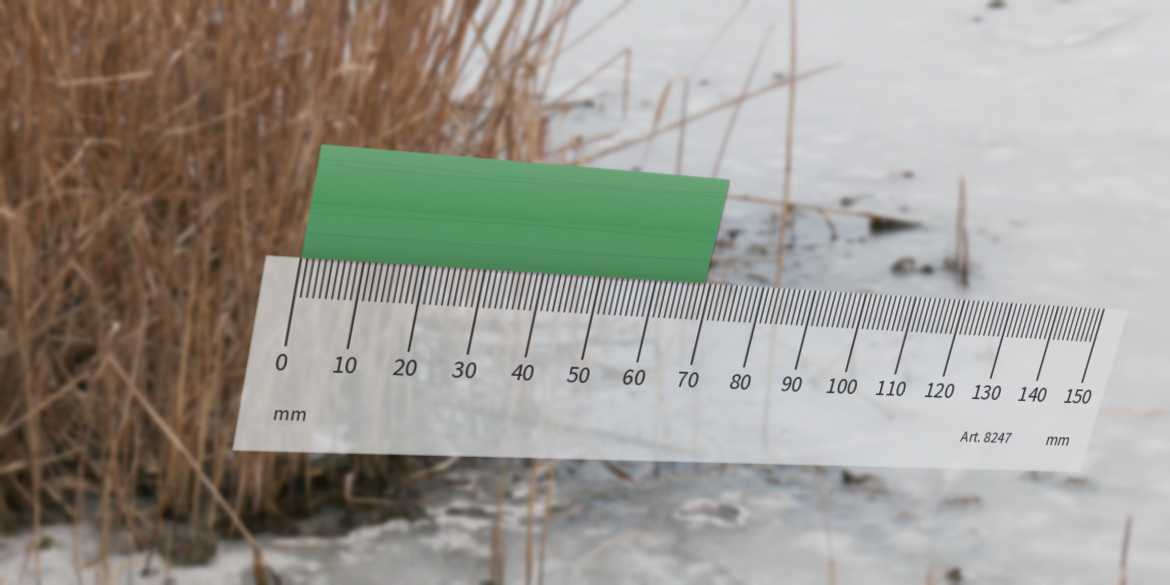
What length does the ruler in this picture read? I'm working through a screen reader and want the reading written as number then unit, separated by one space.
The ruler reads 69 mm
